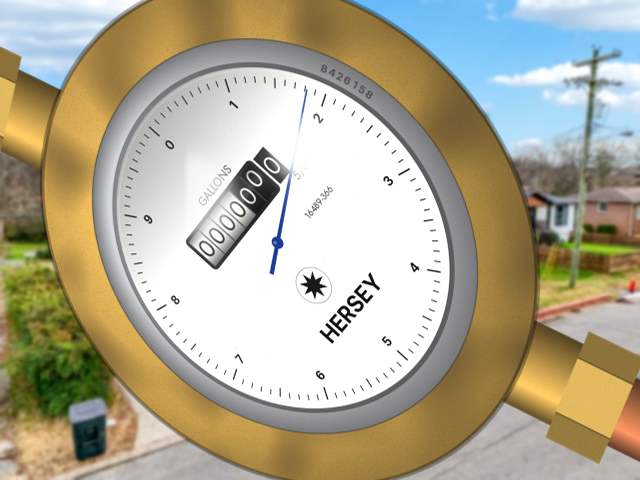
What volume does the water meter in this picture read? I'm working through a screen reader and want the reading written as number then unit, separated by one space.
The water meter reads 1.8 gal
